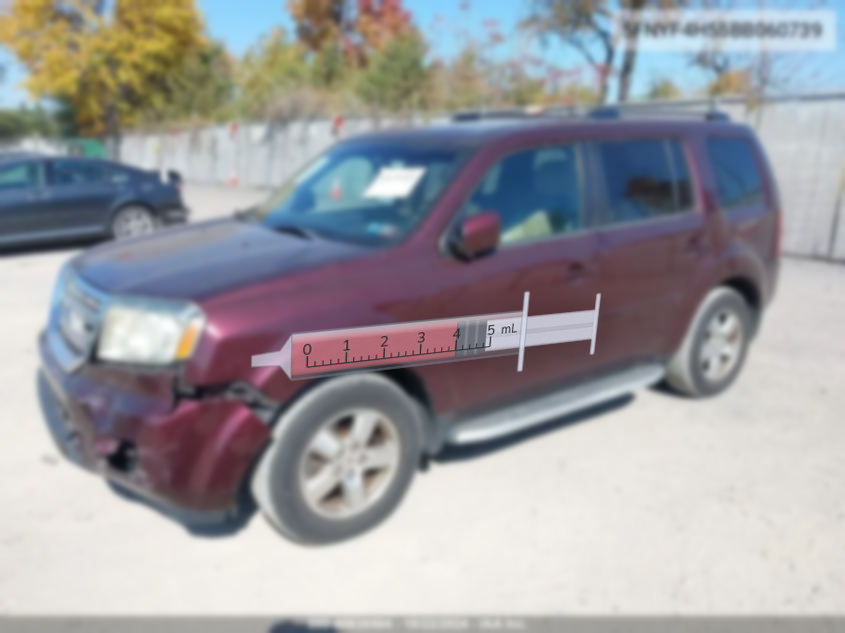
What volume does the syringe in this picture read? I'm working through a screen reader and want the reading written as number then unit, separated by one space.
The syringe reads 4 mL
